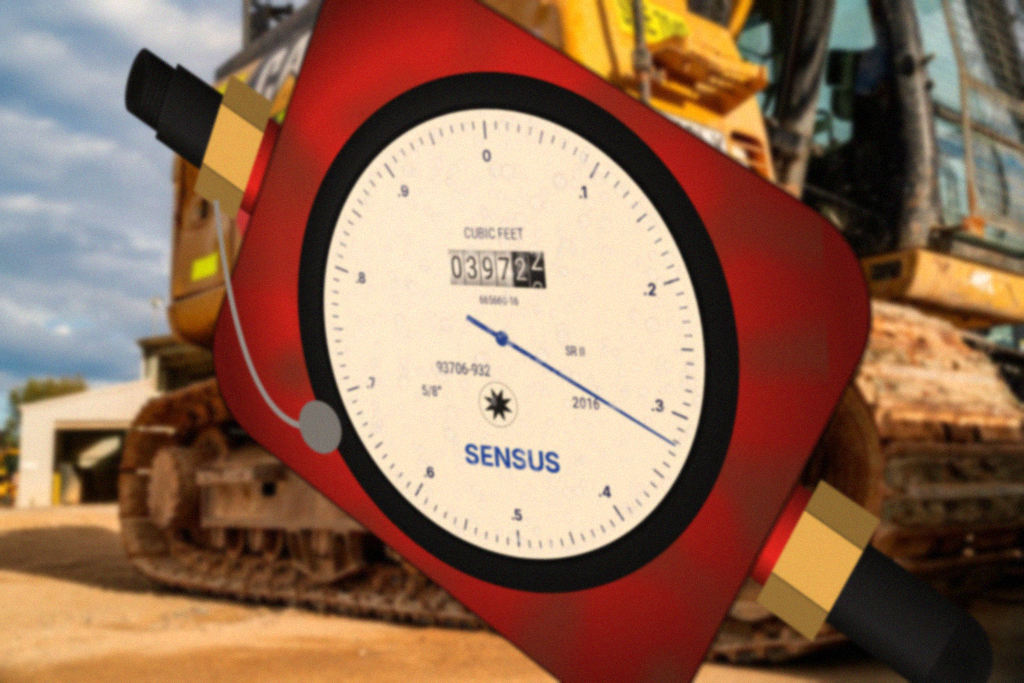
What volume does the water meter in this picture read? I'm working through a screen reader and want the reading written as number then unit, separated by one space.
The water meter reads 39722.32 ft³
